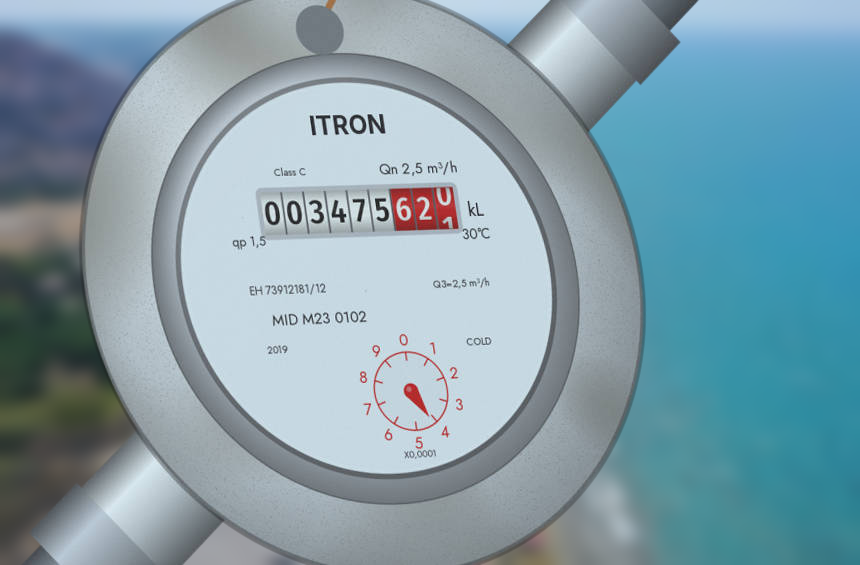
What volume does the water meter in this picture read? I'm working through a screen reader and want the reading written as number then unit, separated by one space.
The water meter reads 3475.6204 kL
